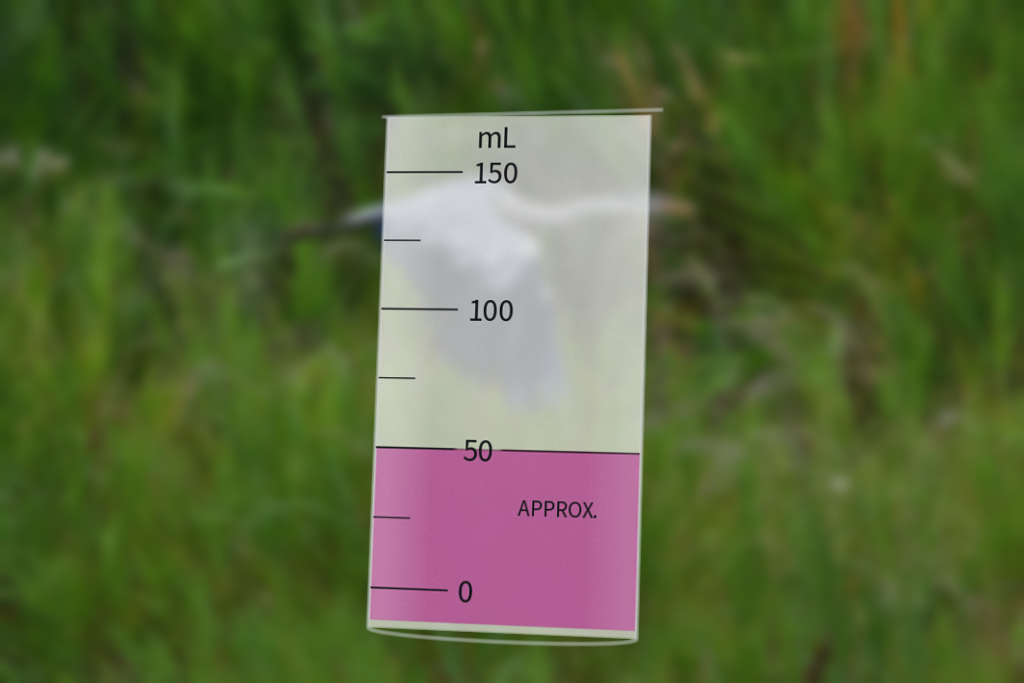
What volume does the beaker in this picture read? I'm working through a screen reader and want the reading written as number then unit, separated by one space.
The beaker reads 50 mL
